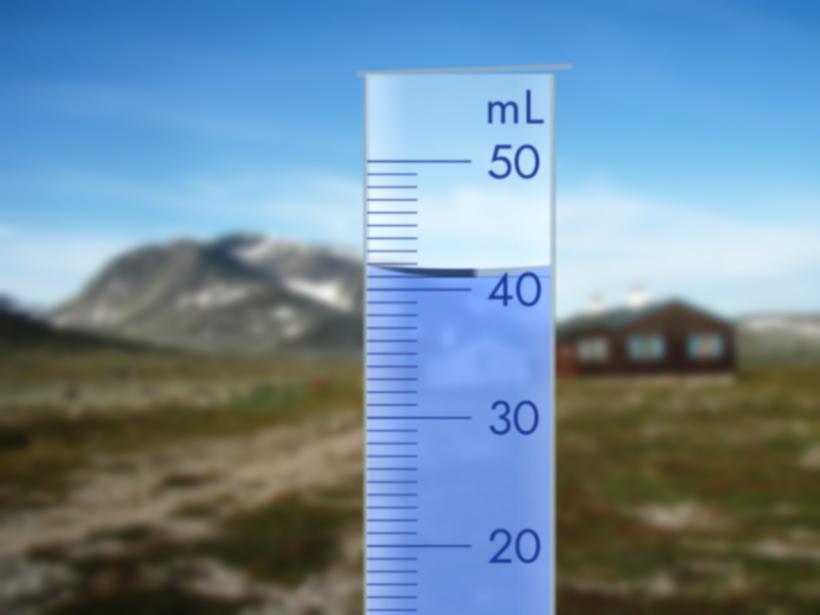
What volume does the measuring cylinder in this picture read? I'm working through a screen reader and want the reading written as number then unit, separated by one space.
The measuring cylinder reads 41 mL
